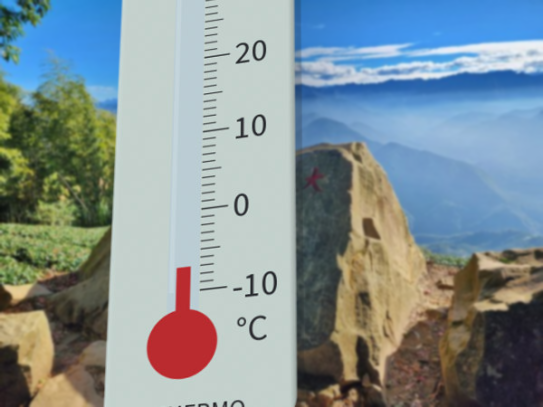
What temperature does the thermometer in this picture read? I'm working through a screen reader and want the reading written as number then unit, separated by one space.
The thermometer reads -7 °C
